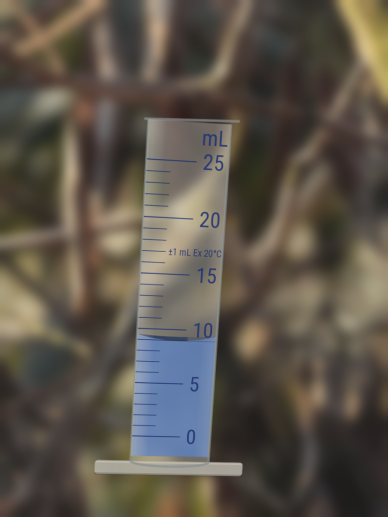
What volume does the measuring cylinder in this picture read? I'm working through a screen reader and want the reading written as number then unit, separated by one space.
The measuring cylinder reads 9 mL
